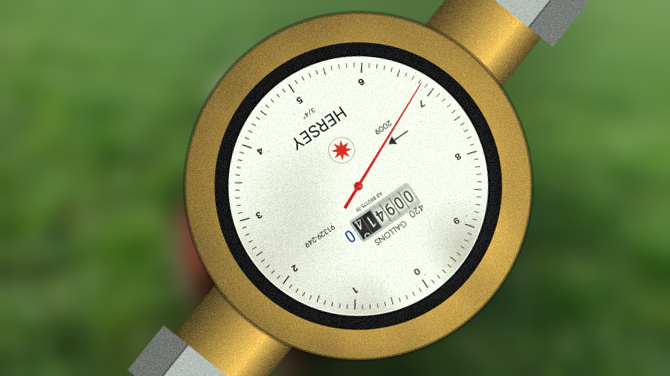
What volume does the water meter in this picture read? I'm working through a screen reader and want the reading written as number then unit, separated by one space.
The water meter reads 94136.8 gal
